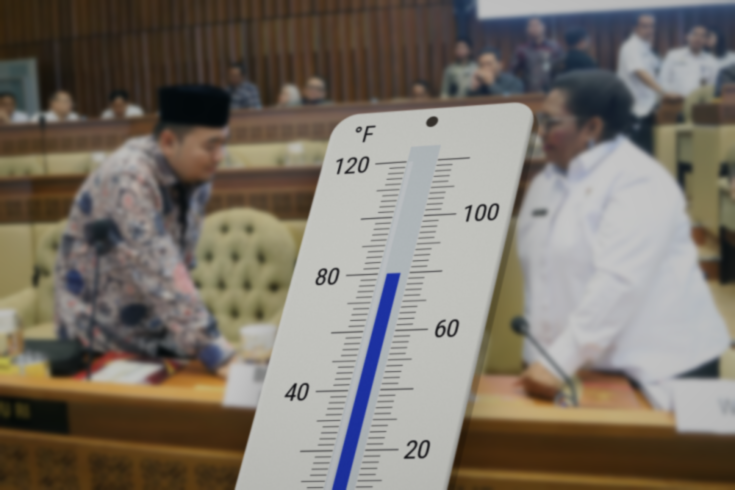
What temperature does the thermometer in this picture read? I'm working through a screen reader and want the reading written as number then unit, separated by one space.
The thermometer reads 80 °F
